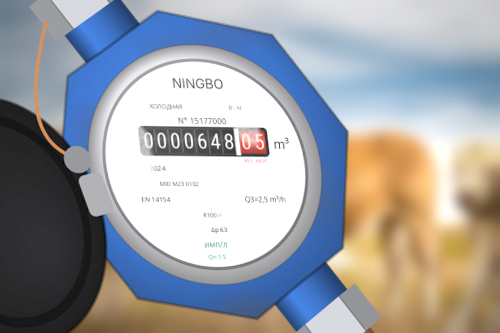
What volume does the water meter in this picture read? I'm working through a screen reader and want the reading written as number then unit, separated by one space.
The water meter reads 648.05 m³
